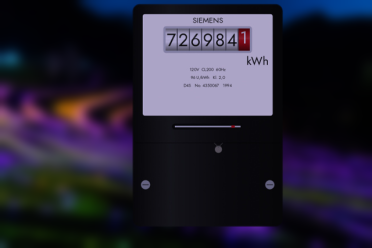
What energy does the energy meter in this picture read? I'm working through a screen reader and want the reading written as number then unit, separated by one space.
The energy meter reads 726984.1 kWh
